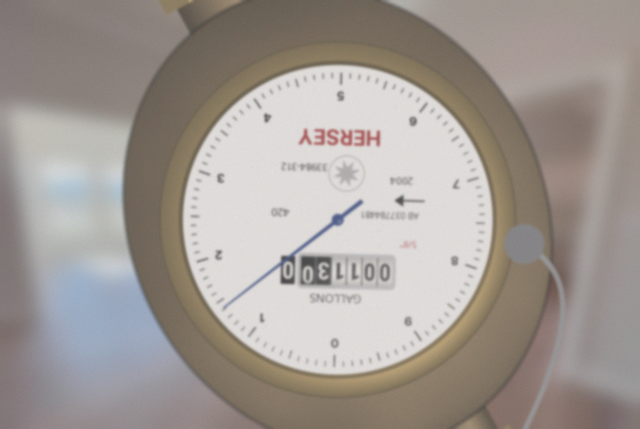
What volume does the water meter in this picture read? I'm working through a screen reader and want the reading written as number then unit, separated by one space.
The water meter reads 11301.4 gal
